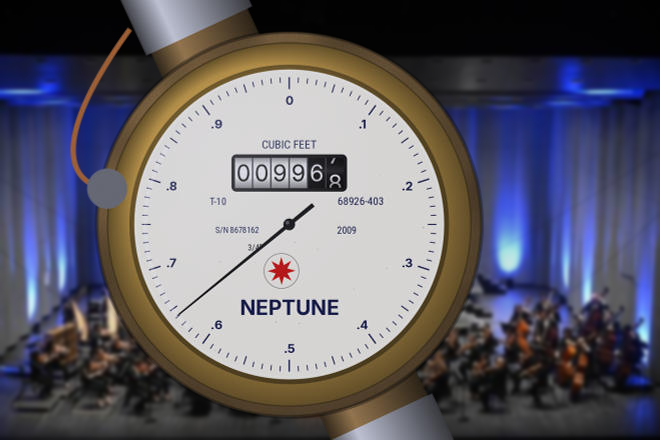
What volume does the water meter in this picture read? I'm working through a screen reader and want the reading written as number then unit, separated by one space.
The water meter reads 9967.64 ft³
